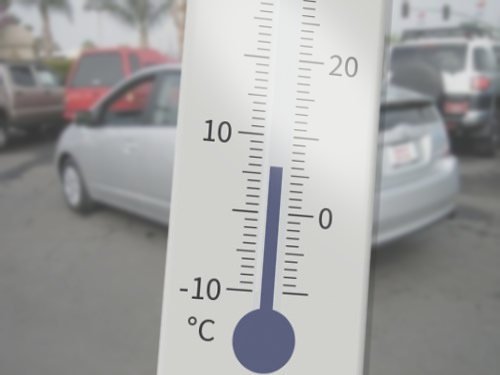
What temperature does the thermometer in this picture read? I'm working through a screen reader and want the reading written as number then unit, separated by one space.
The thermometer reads 6 °C
